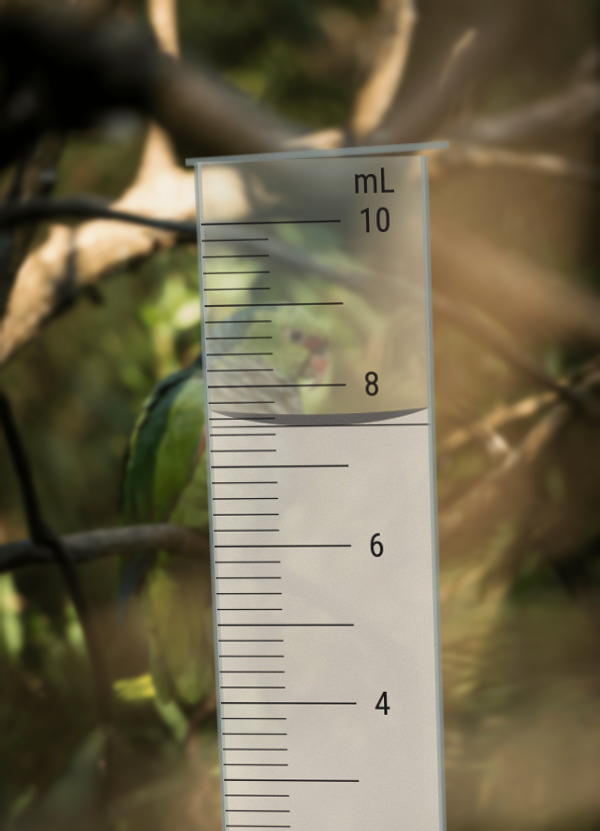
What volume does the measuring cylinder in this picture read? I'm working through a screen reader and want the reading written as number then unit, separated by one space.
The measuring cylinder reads 7.5 mL
